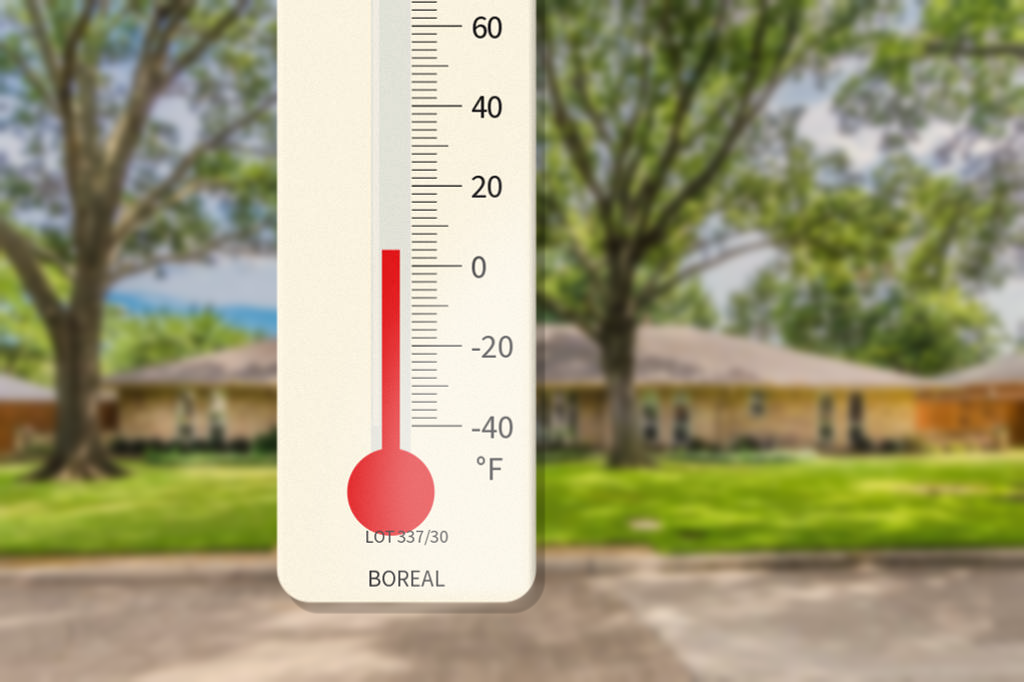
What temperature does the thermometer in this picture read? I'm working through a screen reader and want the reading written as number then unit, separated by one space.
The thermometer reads 4 °F
